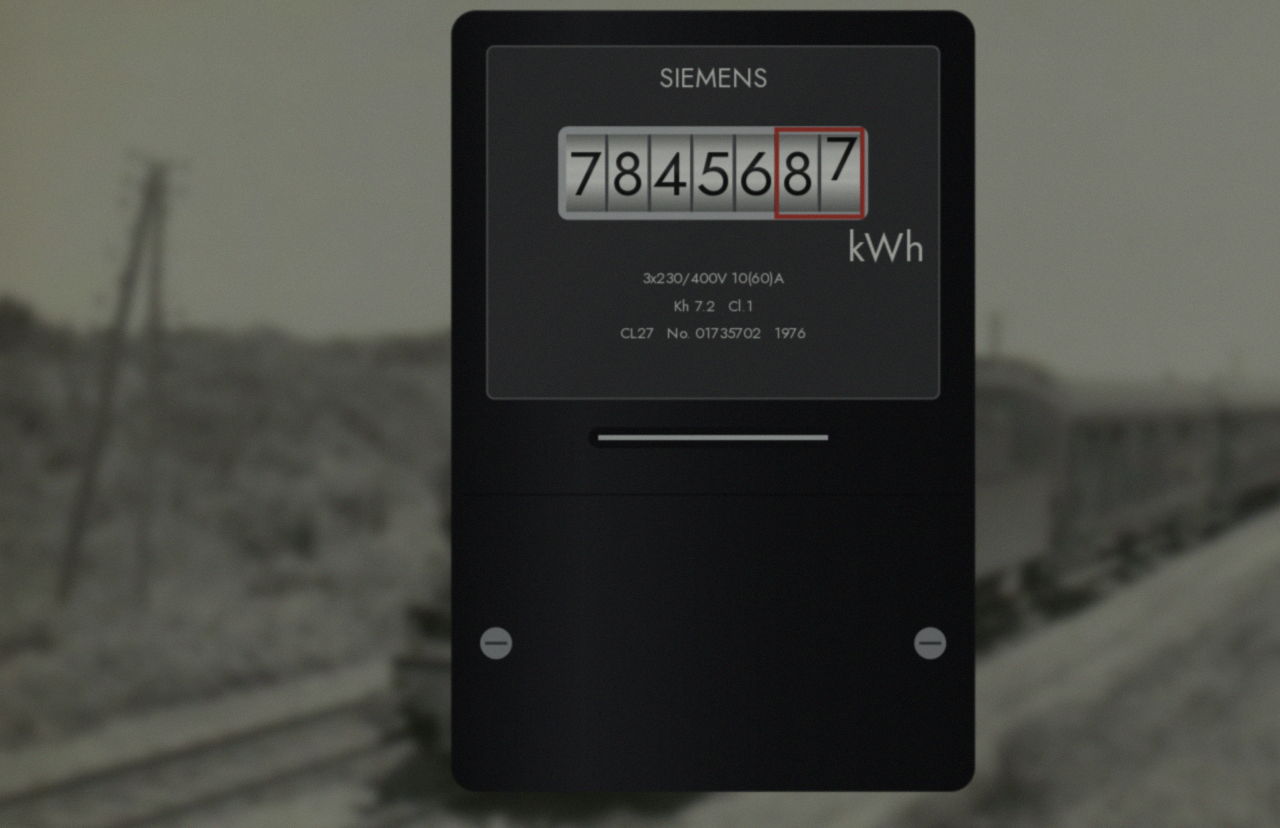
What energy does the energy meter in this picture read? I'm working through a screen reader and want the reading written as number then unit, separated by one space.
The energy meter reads 78456.87 kWh
